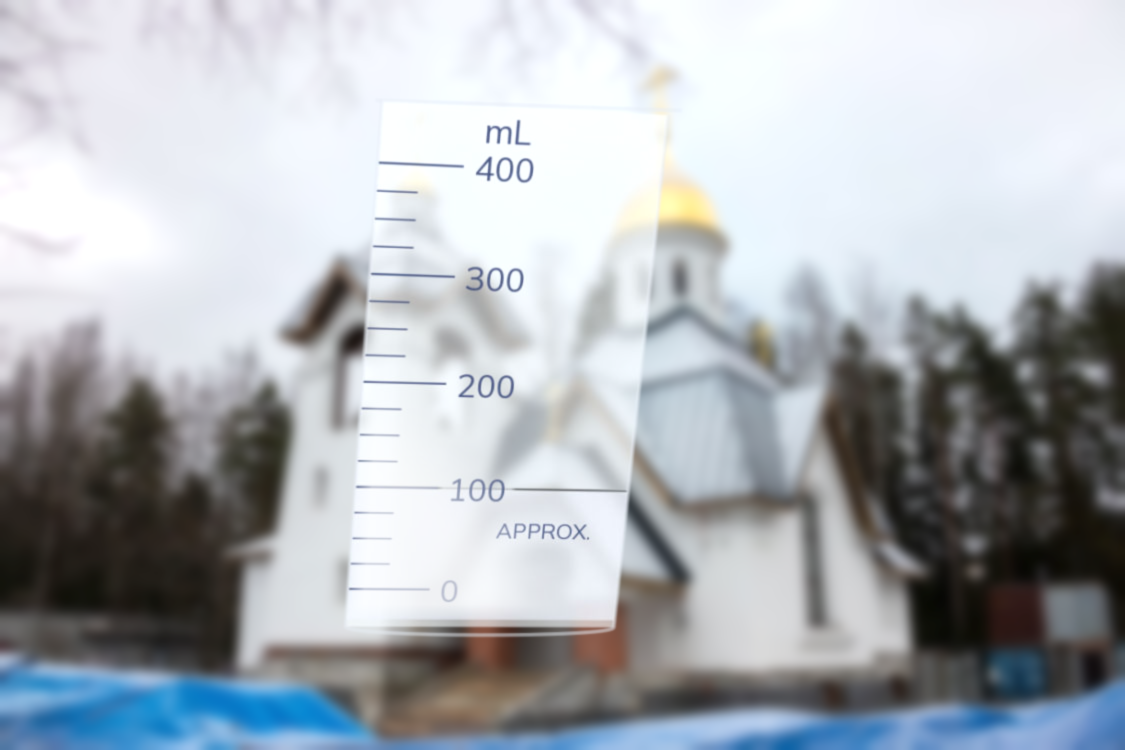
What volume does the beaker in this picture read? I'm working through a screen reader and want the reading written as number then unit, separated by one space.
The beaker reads 100 mL
